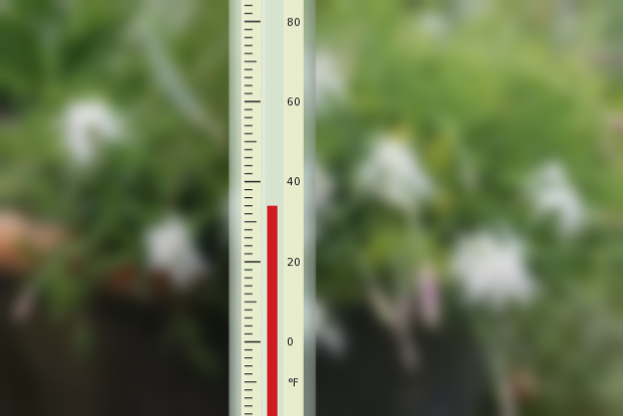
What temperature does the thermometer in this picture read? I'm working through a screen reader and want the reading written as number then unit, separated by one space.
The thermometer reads 34 °F
